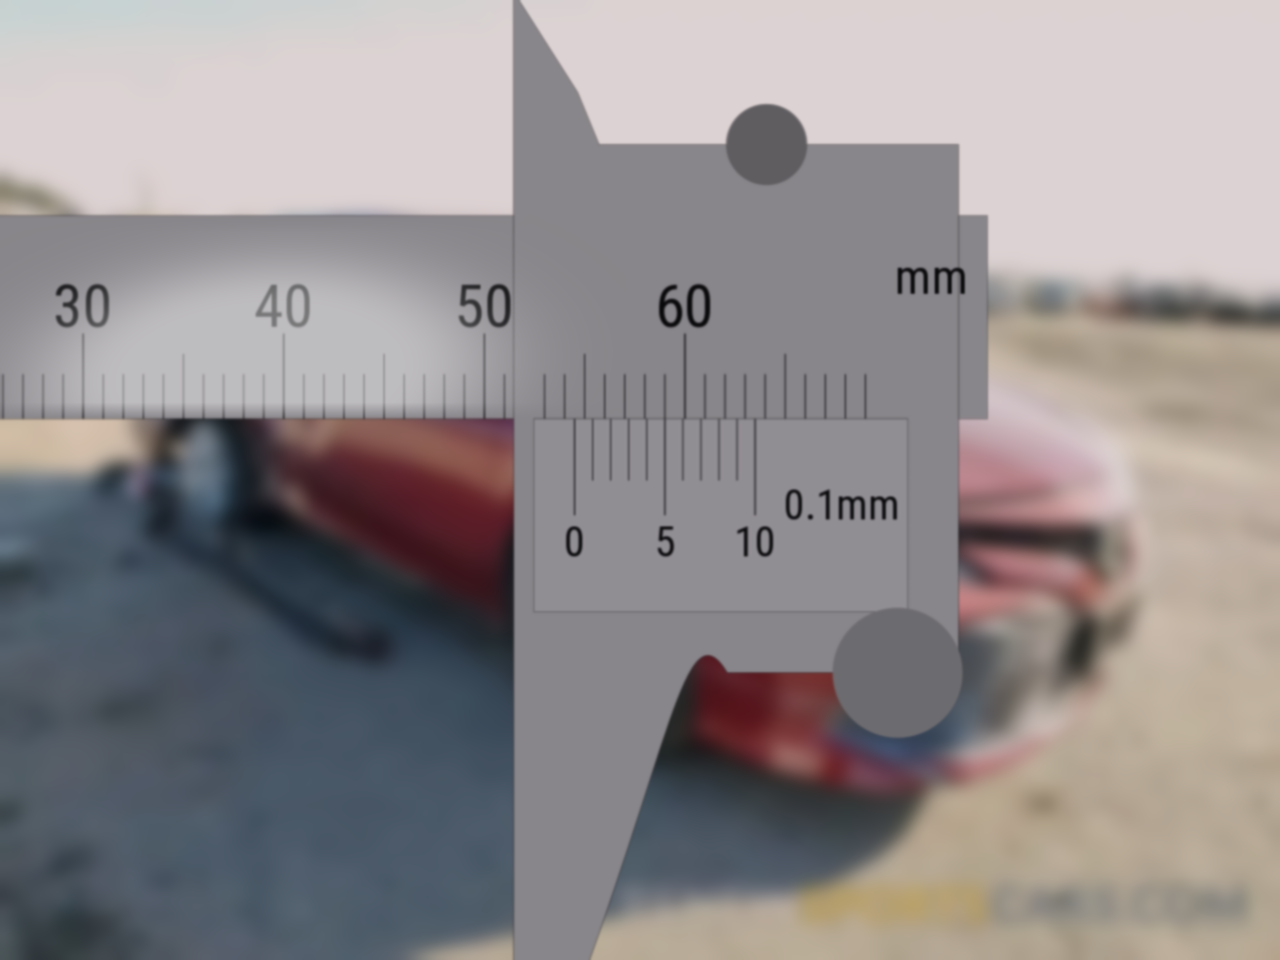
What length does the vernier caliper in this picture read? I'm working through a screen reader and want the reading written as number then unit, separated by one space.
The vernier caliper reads 54.5 mm
